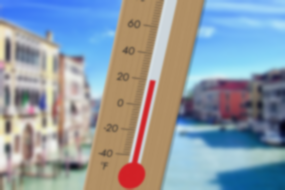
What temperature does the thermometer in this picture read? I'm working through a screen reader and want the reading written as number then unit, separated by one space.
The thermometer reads 20 °F
